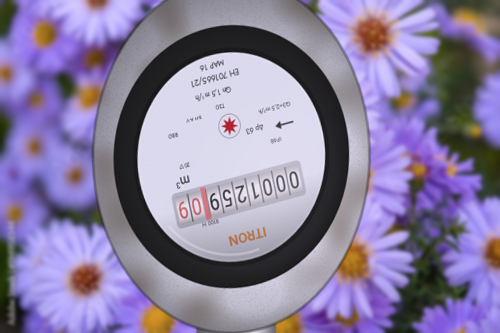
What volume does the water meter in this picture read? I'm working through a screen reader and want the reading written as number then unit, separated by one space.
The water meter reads 1259.09 m³
